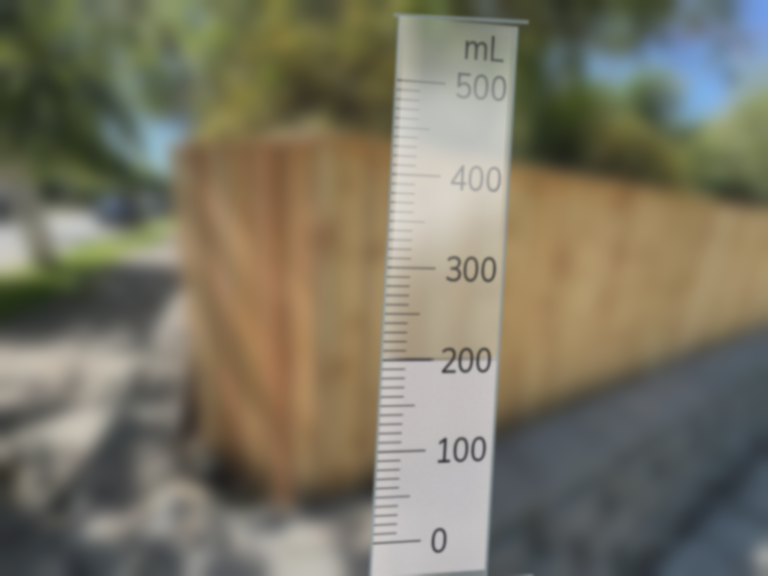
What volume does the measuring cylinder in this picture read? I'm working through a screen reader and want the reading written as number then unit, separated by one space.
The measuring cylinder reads 200 mL
